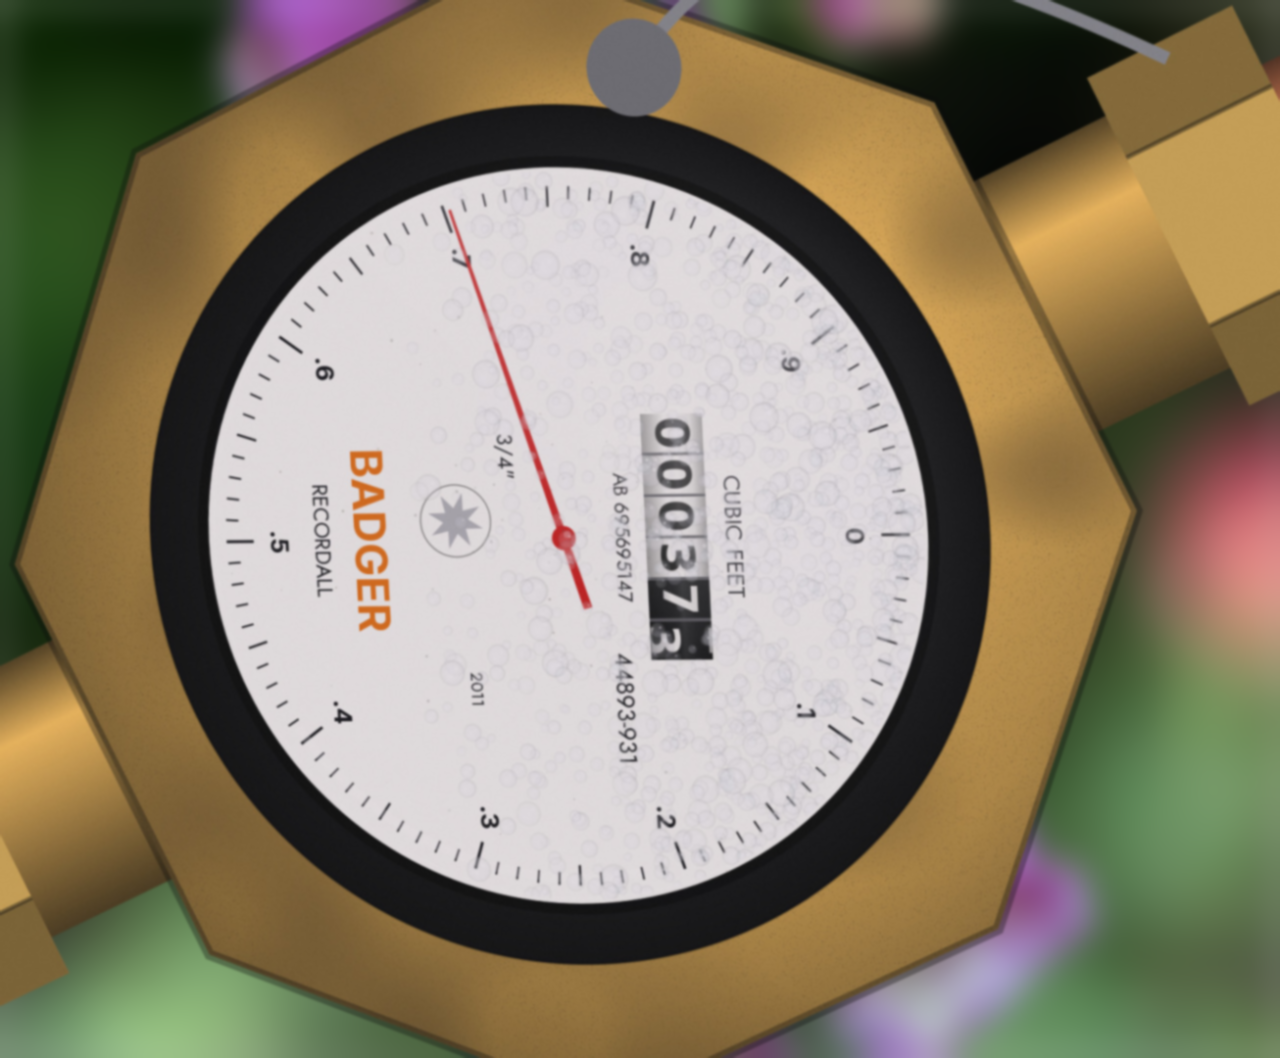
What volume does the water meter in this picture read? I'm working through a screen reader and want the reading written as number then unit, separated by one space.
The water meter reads 372.70 ft³
